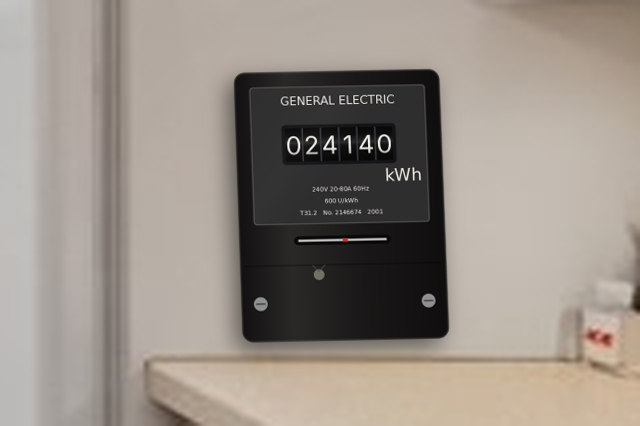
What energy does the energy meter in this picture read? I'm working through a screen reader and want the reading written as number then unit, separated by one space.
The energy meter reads 24140 kWh
